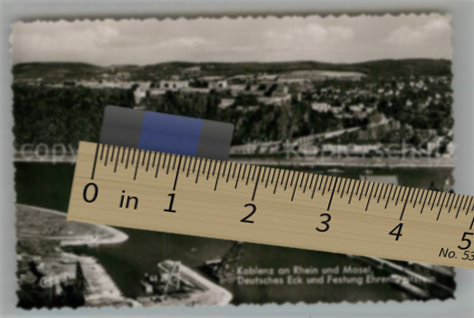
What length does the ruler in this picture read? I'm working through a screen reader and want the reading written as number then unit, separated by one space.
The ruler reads 1.5625 in
